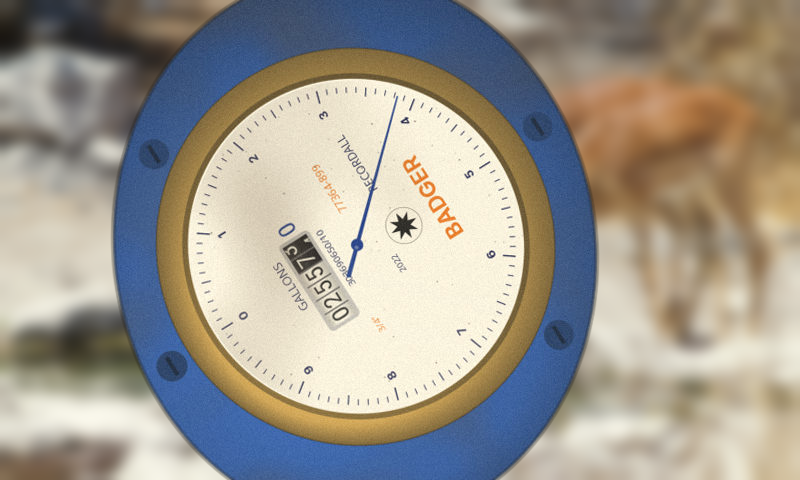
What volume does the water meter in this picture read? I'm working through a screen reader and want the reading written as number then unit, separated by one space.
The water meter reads 255733.8 gal
